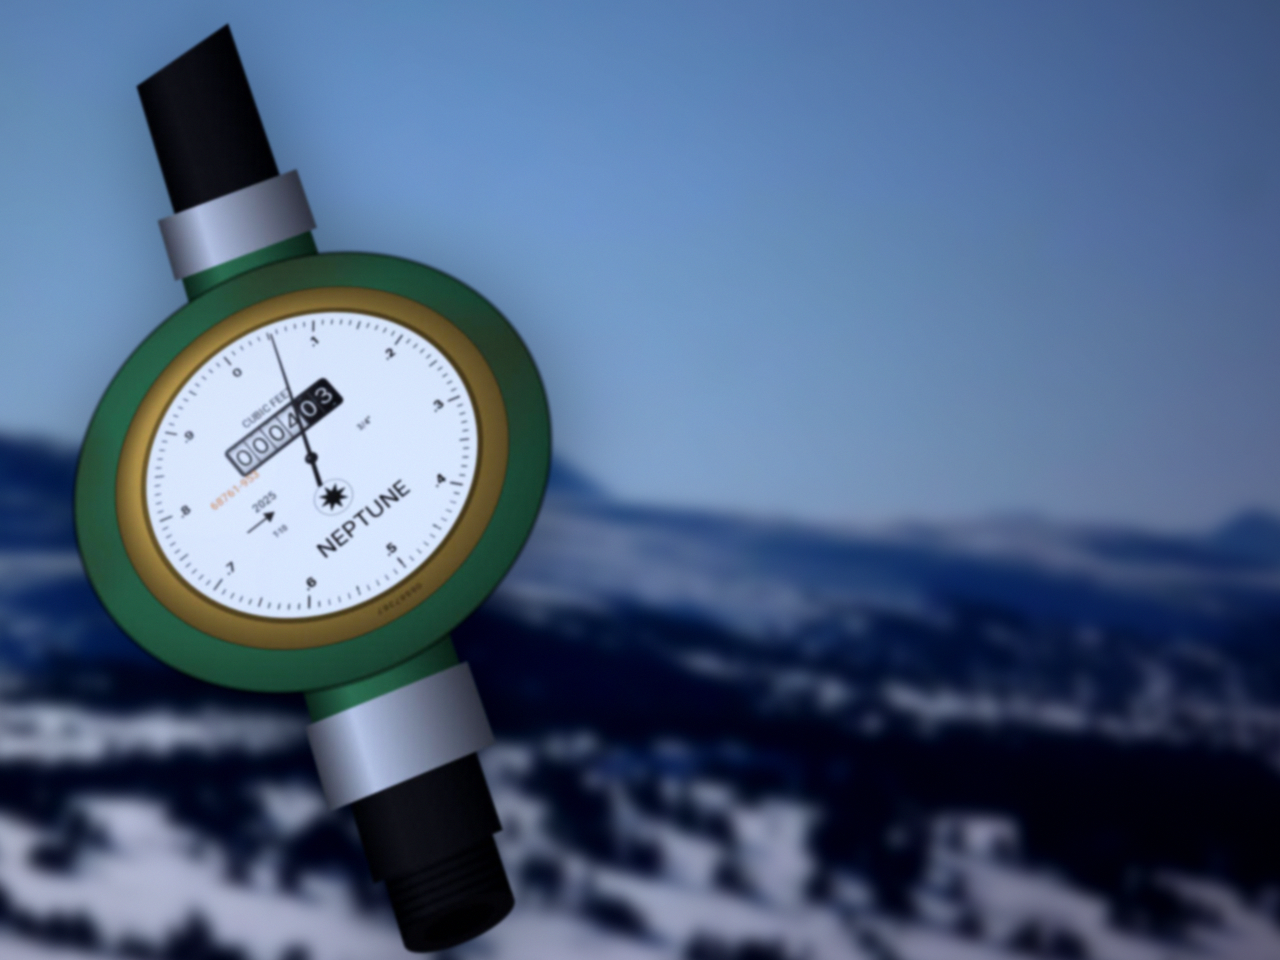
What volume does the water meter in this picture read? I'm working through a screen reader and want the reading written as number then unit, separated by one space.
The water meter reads 403.05 ft³
